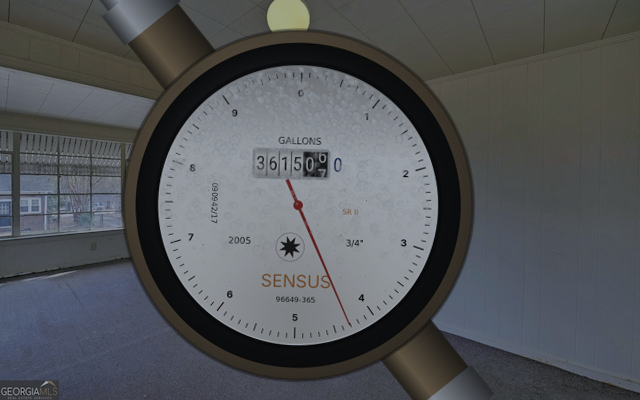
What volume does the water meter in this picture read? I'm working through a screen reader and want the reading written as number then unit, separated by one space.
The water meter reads 3615064.3 gal
